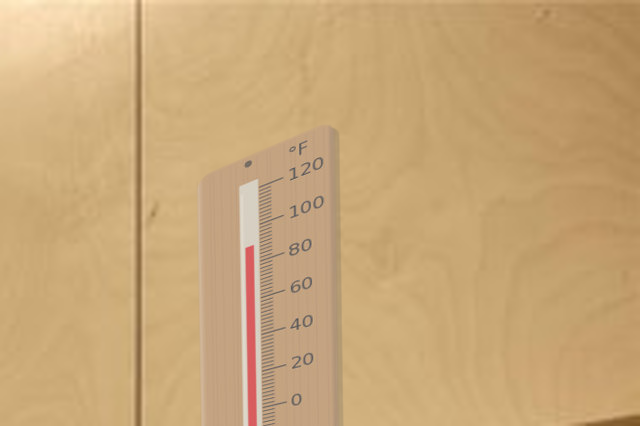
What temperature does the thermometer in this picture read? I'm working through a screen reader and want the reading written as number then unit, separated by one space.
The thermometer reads 90 °F
